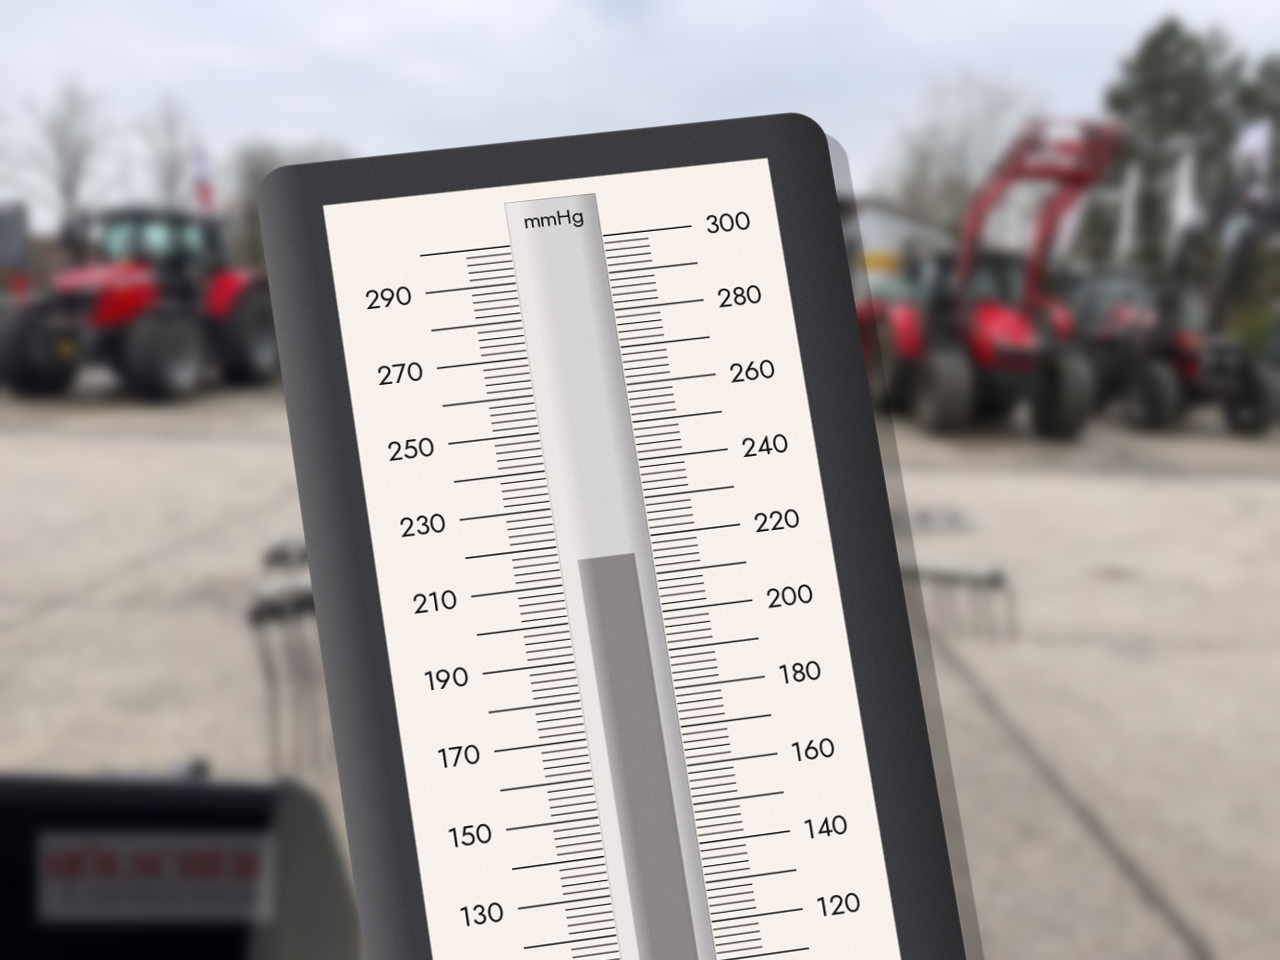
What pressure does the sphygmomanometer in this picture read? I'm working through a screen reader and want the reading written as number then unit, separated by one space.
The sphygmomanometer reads 216 mmHg
